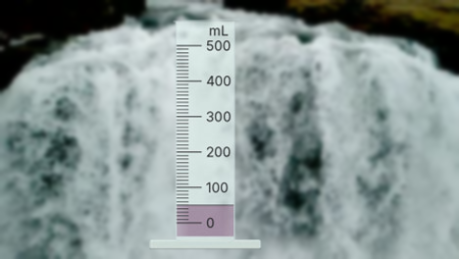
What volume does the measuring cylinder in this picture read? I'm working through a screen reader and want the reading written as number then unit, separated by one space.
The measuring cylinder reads 50 mL
